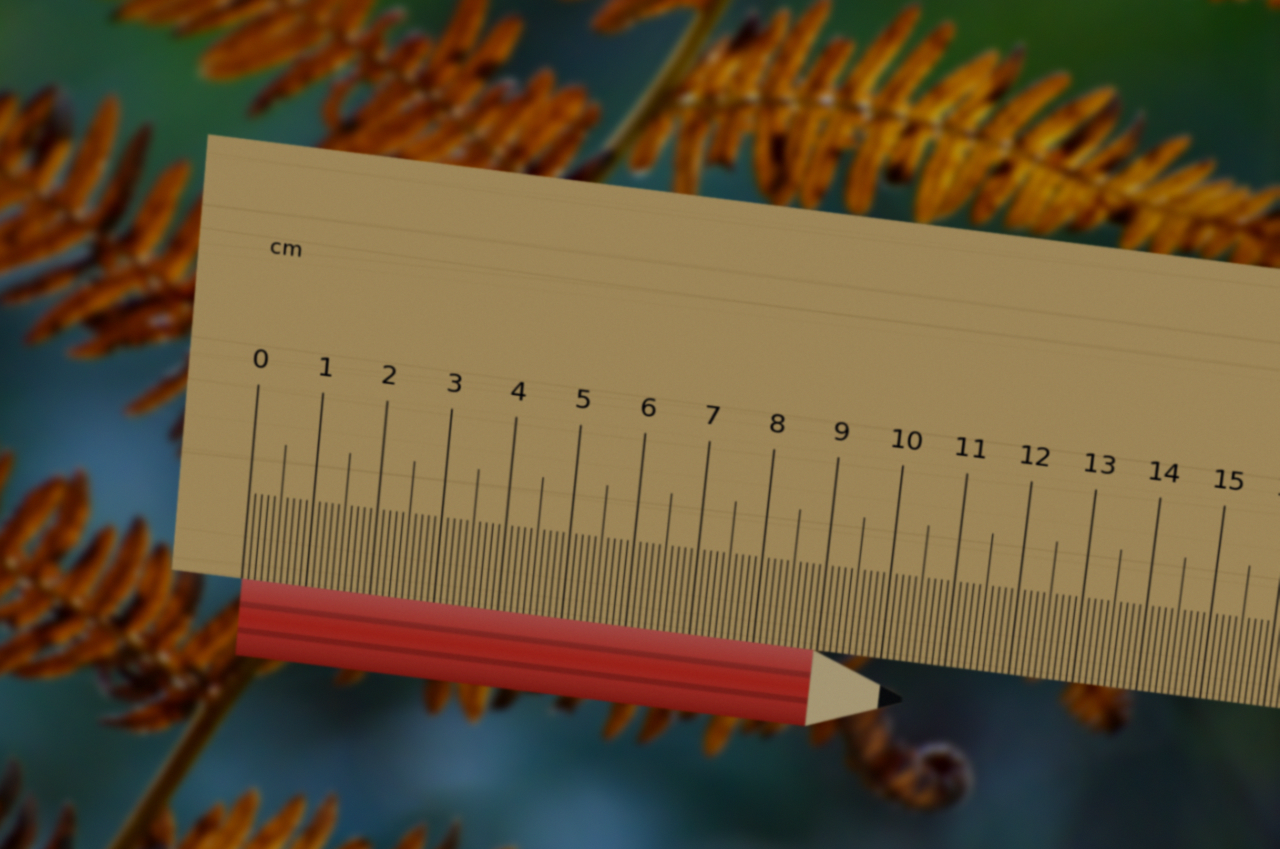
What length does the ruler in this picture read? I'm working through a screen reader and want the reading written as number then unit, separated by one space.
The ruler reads 10.4 cm
